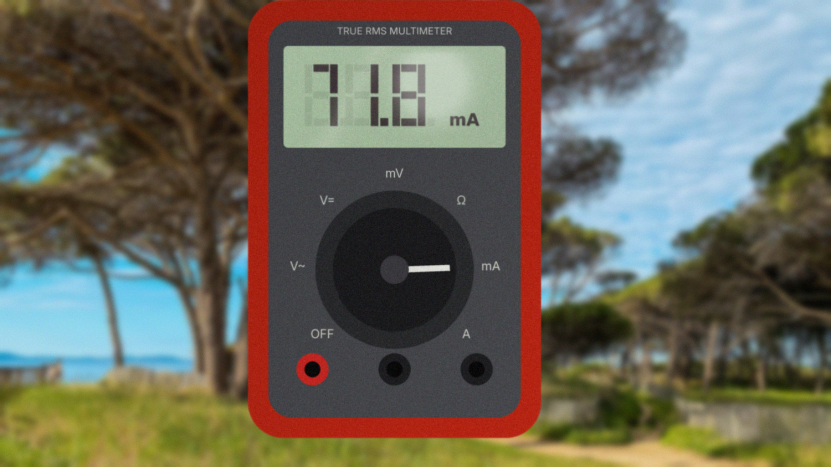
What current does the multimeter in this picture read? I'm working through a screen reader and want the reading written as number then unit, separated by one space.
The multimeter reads 71.8 mA
